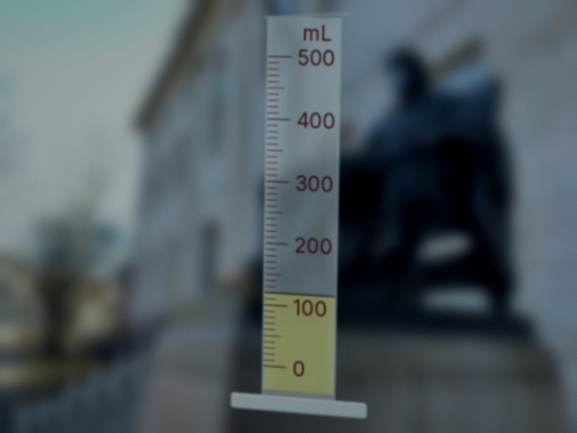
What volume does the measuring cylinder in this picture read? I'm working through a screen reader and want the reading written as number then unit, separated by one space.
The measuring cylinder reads 120 mL
